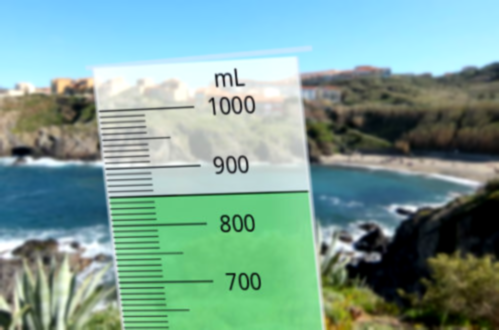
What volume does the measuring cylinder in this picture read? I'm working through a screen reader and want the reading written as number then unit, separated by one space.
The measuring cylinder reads 850 mL
